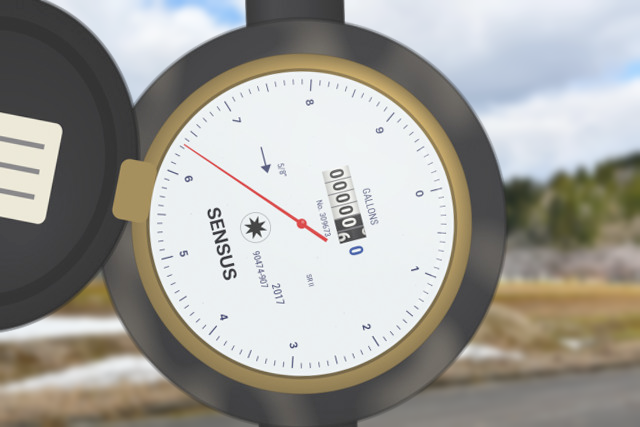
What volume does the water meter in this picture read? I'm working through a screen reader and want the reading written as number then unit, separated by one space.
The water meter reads 56.3 gal
